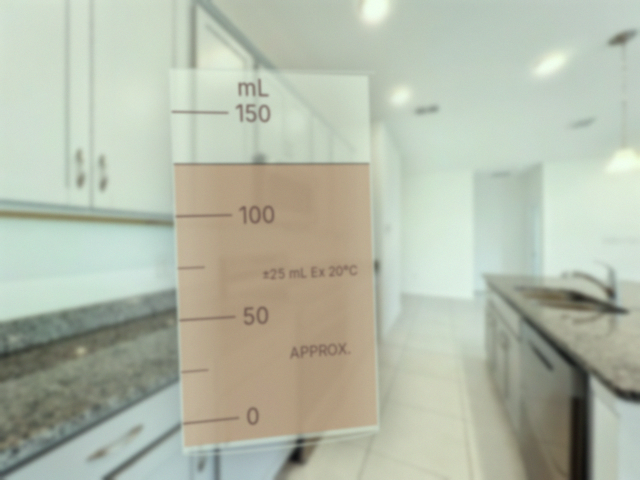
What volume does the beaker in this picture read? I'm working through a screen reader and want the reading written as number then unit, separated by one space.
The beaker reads 125 mL
